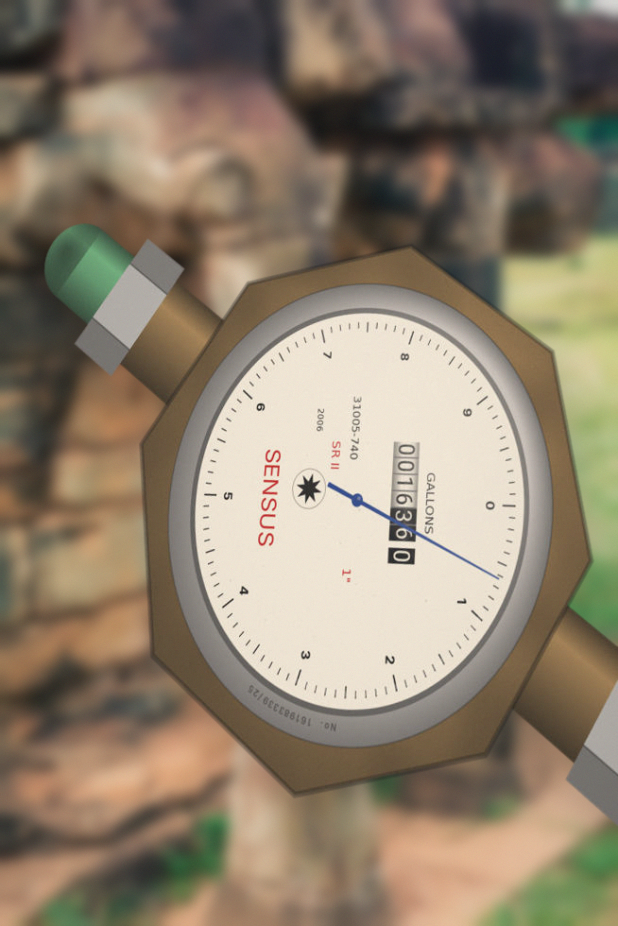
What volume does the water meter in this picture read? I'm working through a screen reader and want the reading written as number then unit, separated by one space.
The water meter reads 16360.6 gal
